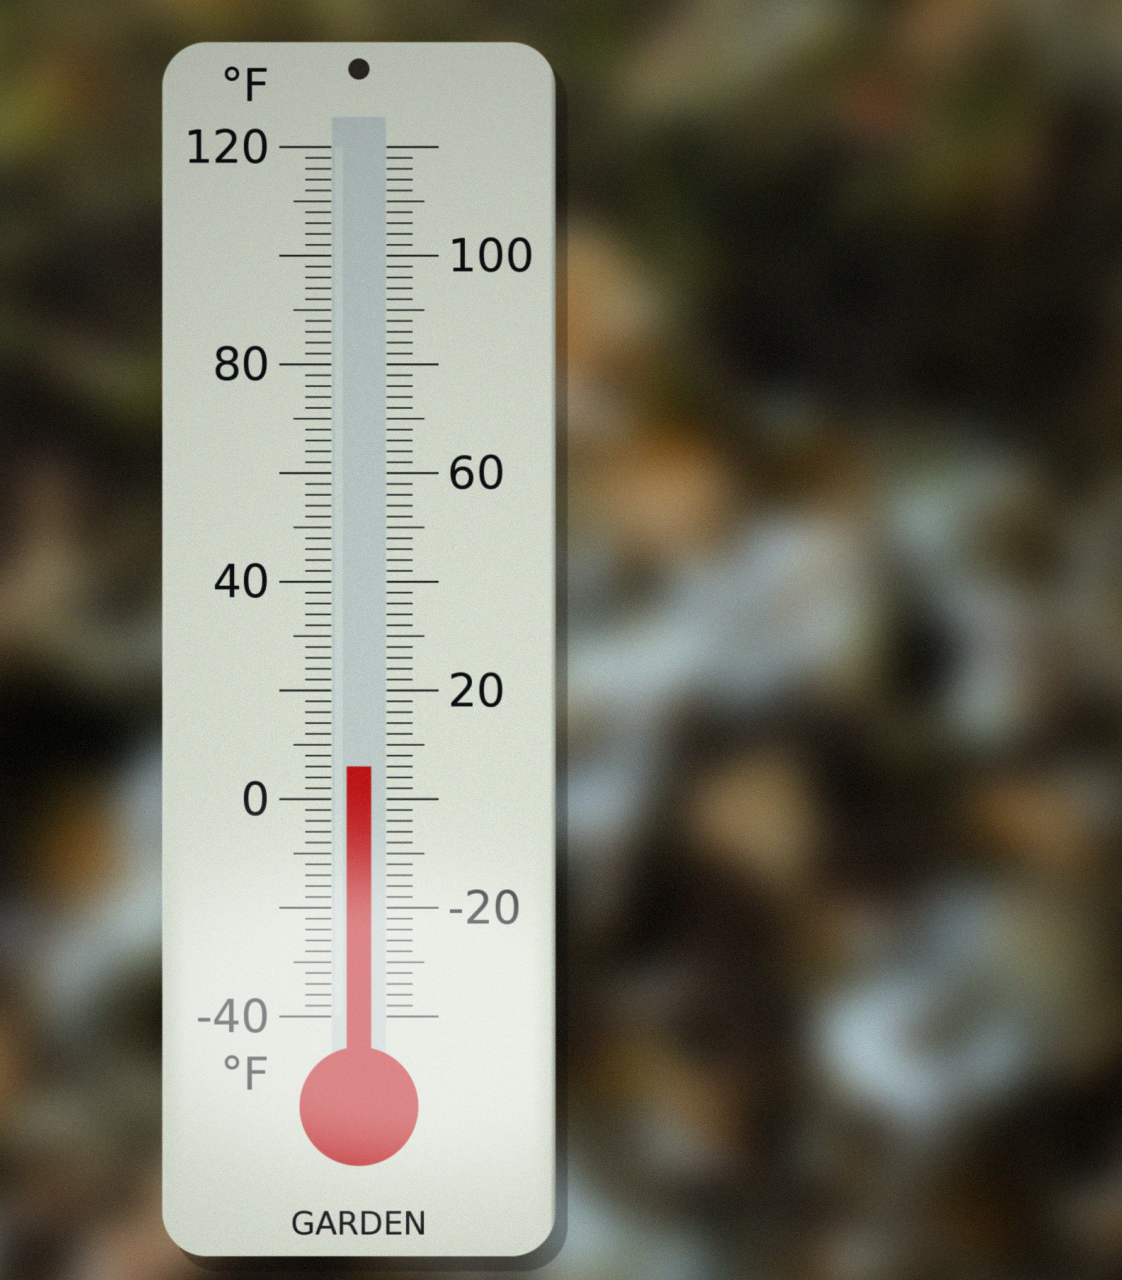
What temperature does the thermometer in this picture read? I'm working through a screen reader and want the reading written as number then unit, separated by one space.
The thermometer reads 6 °F
